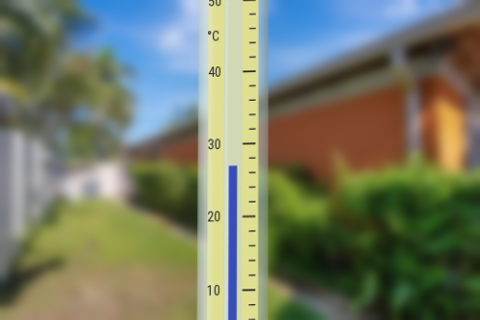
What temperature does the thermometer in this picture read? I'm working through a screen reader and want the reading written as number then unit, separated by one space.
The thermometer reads 27 °C
